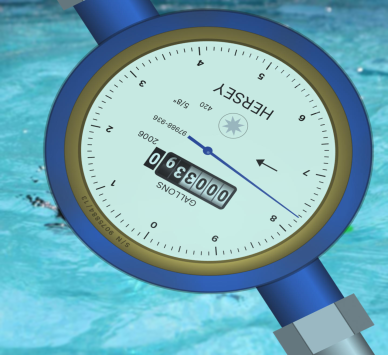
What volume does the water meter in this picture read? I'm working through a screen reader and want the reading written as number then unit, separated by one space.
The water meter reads 3387.7 gal
